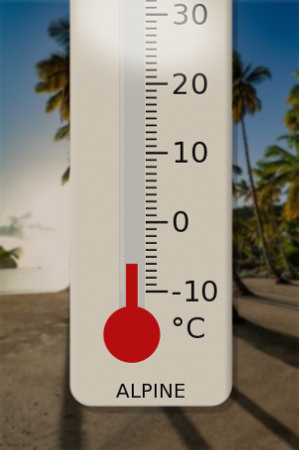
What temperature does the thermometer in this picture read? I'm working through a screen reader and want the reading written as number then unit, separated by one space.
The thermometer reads -6 °C
